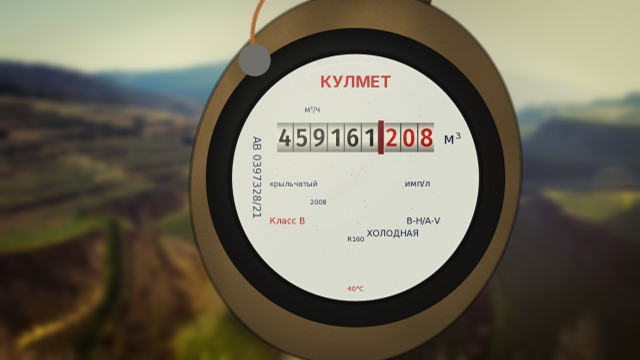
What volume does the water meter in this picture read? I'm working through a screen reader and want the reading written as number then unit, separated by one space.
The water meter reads 459161.208 m³
